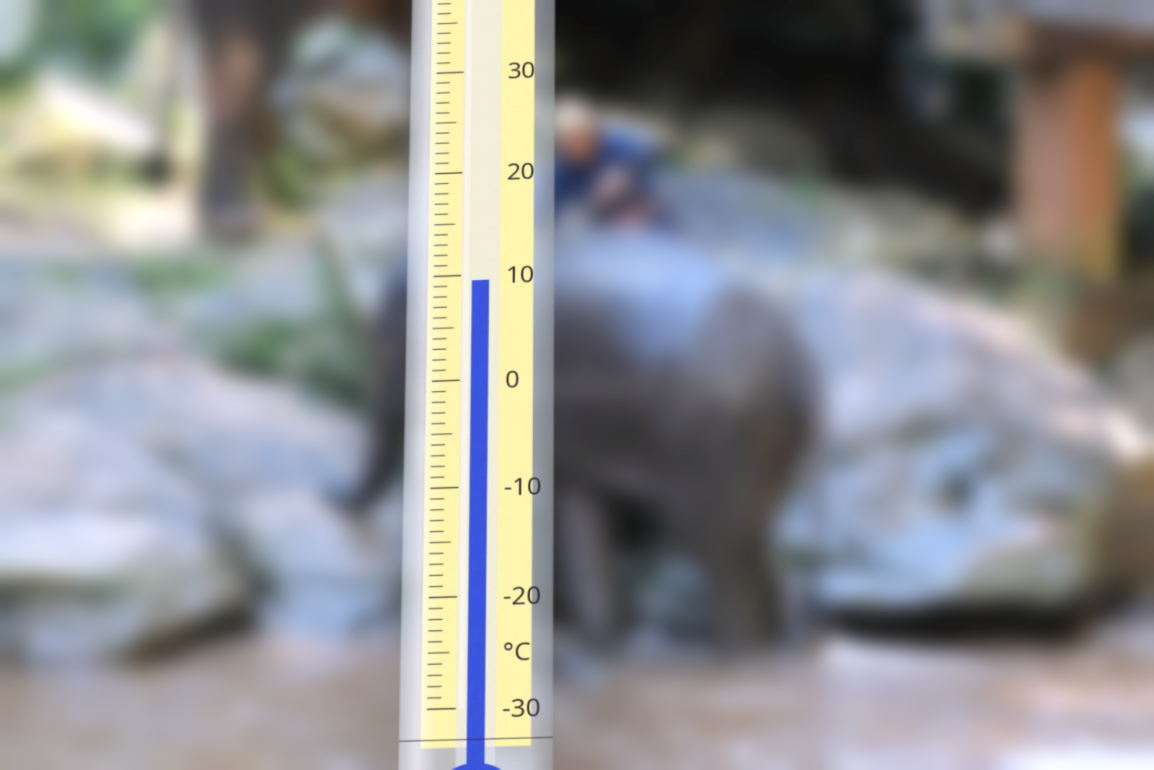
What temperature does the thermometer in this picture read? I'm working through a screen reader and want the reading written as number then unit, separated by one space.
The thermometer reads 9.5 °C
